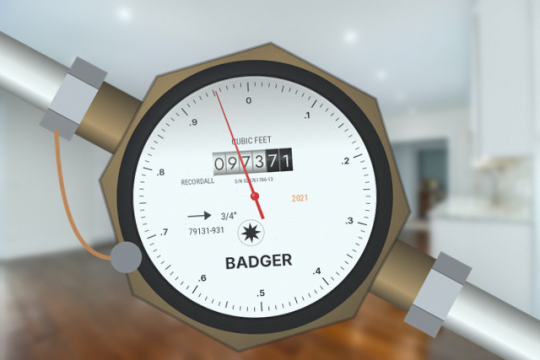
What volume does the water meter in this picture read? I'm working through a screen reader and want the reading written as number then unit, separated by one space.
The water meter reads 97370.95 ft³
